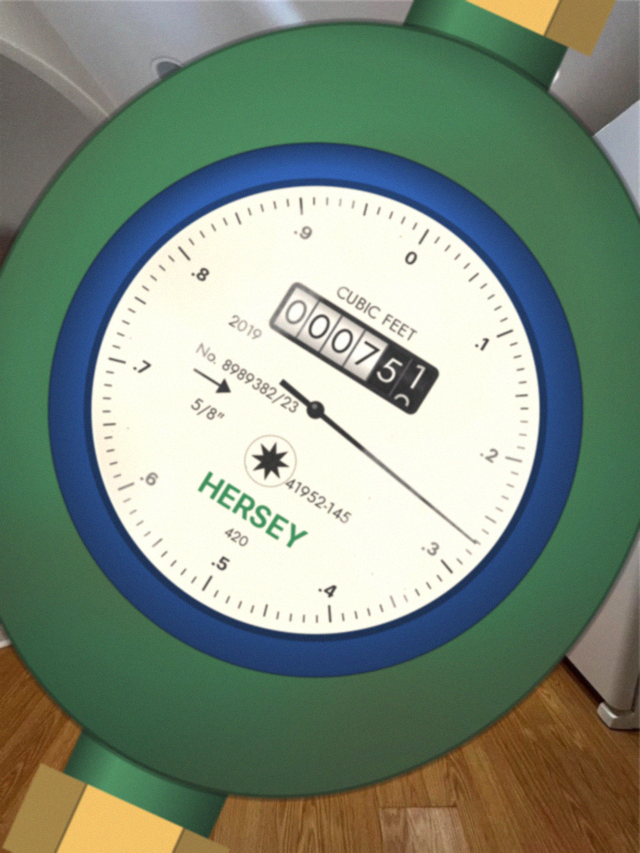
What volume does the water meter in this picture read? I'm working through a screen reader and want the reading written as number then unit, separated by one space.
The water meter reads 751.27 ft³
